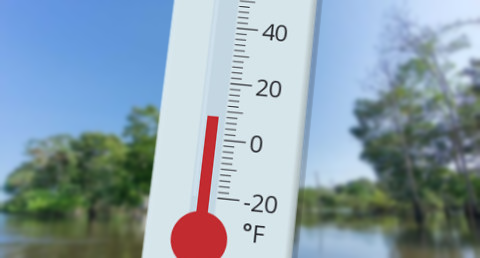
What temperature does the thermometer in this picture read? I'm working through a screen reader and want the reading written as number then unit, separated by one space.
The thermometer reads 8 °F
